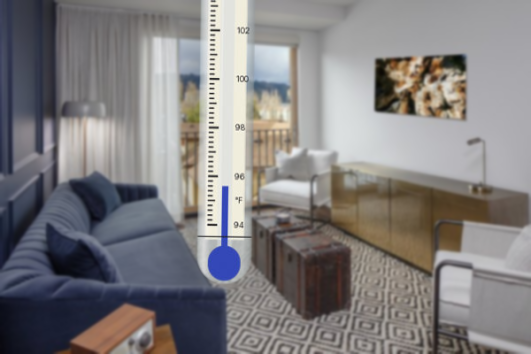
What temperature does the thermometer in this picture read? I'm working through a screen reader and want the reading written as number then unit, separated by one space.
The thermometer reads 95.6 °F
